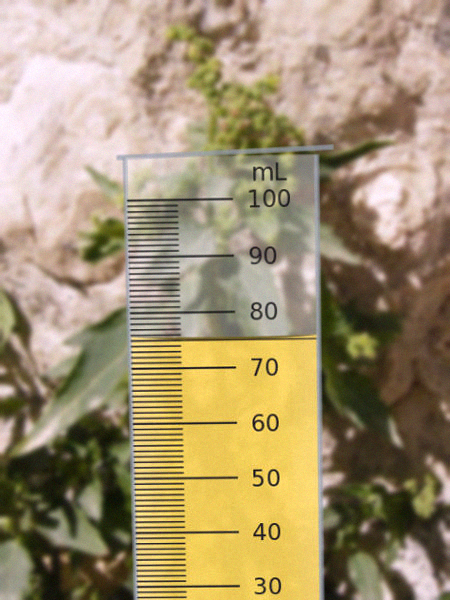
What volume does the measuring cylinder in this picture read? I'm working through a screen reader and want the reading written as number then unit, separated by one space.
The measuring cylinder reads 75 mL
